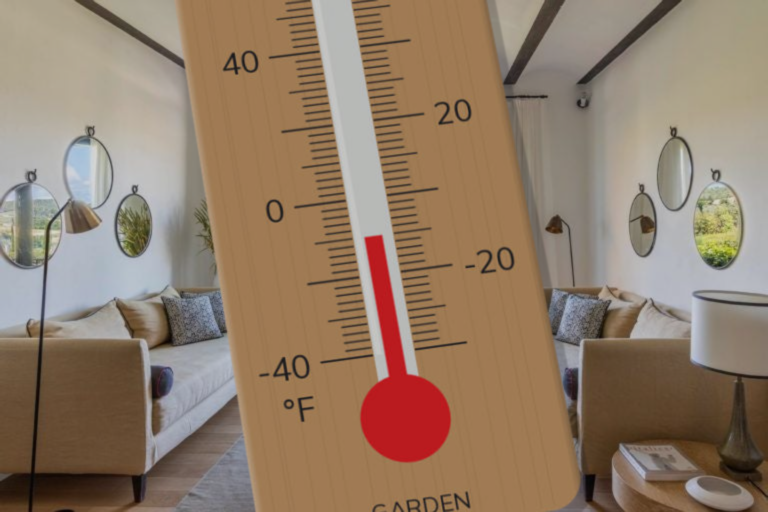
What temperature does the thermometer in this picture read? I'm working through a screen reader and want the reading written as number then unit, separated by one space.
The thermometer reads -10 °F
